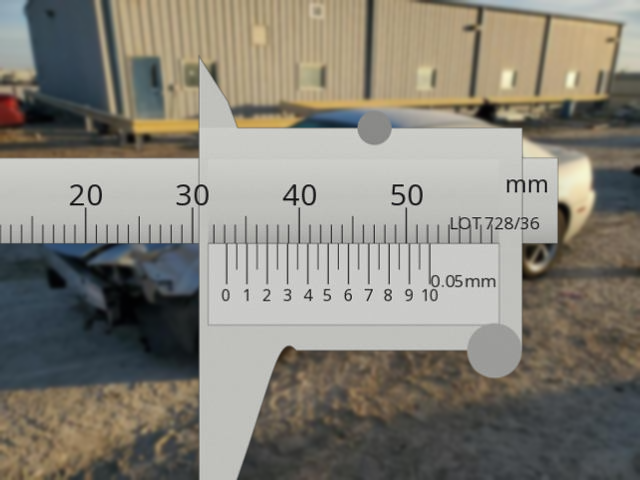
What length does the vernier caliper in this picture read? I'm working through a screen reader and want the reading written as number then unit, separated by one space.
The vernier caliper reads 33.2 mm
